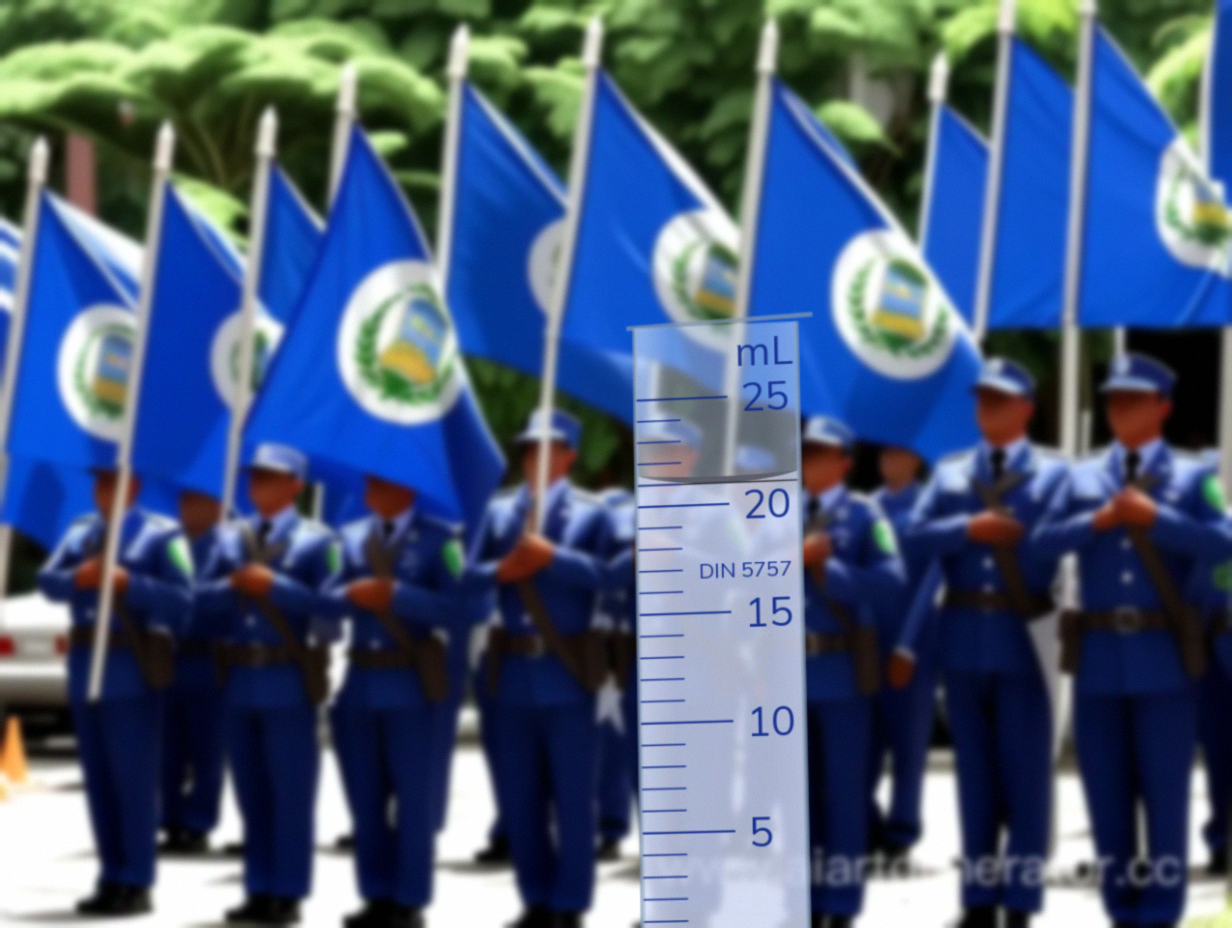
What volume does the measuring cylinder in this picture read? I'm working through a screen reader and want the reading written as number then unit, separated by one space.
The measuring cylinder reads 21 mL
